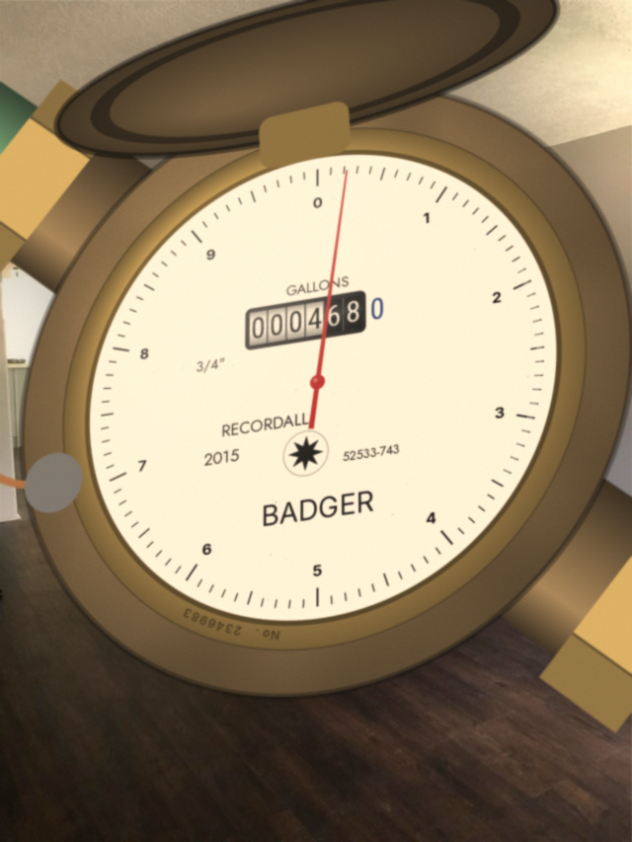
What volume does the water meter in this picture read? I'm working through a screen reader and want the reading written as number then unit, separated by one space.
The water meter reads 4680.2 gal
